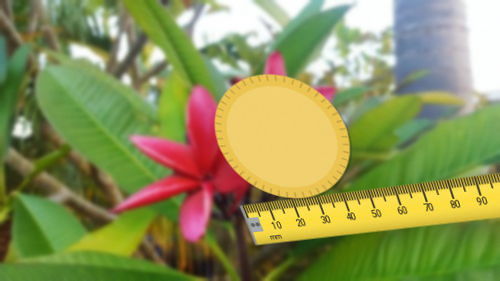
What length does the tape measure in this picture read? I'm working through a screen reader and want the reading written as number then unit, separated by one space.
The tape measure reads 50 mm
